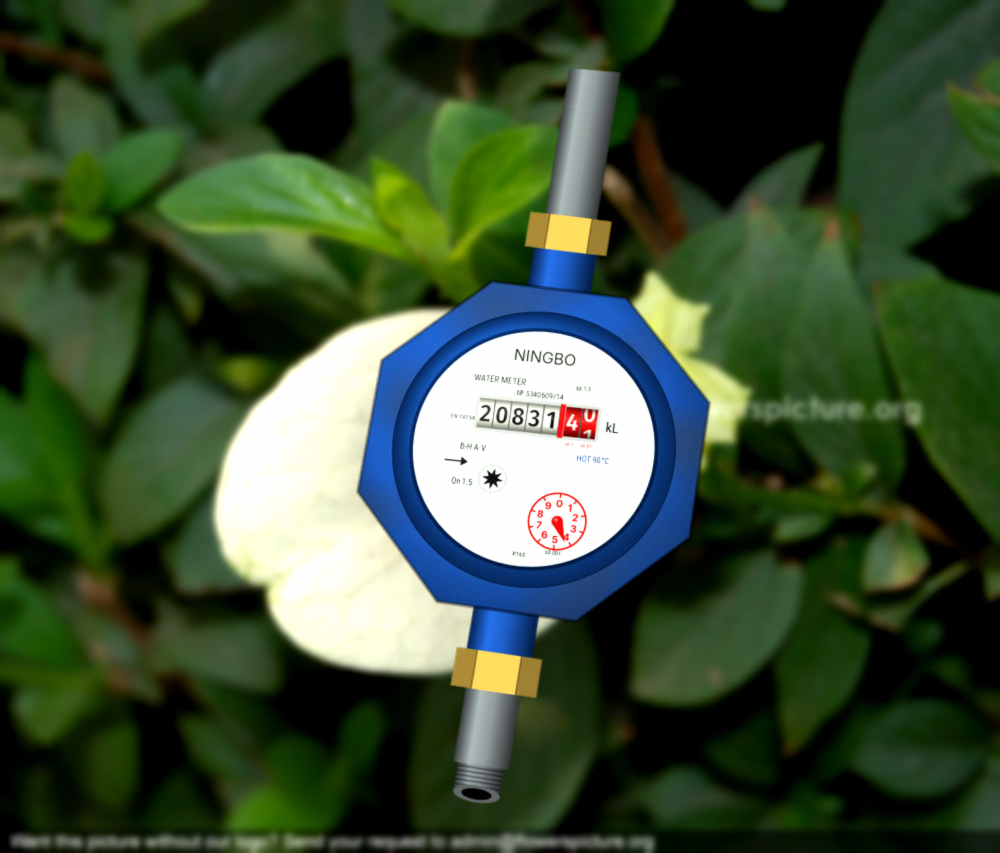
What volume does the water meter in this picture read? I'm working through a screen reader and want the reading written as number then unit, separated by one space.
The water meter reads 20831.404 kL
